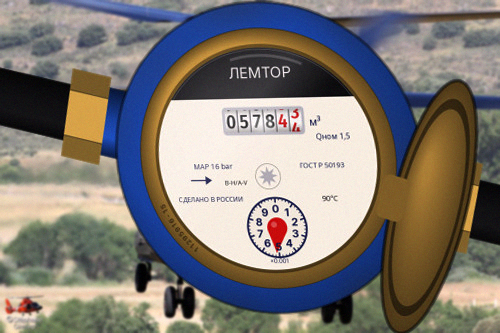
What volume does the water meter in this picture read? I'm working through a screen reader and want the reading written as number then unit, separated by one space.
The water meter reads 578.435 m³
